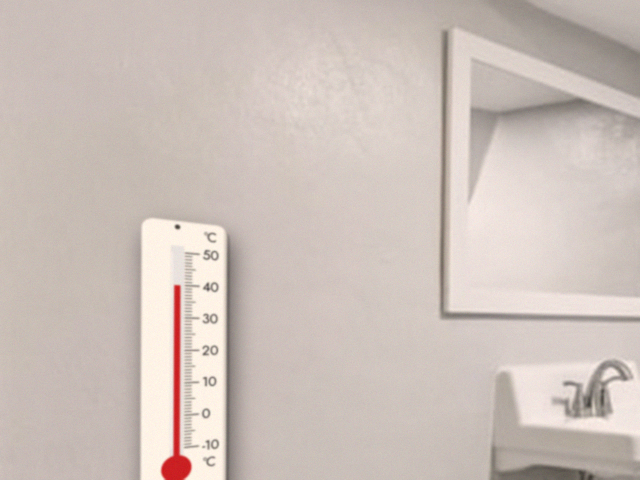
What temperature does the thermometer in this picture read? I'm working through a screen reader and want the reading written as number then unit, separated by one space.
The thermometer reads 40 °C
